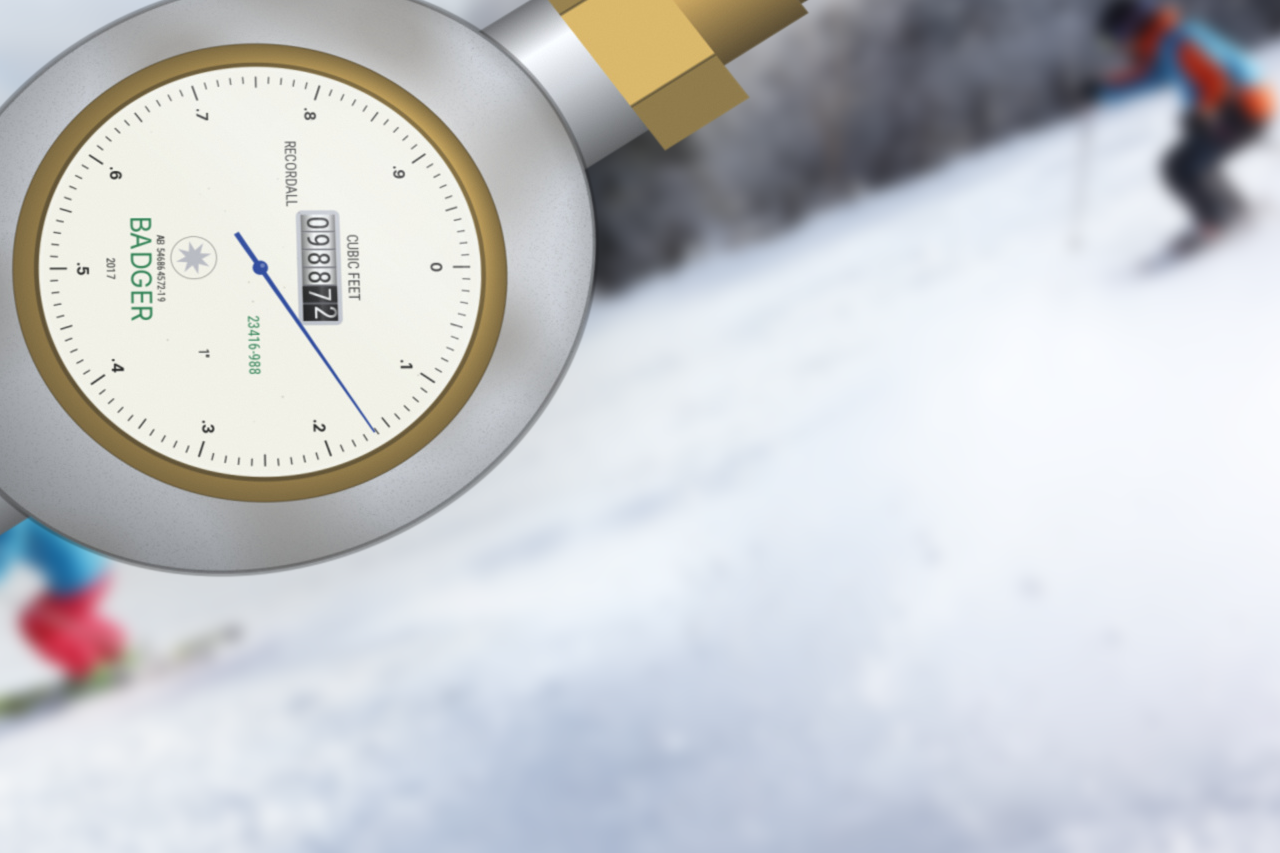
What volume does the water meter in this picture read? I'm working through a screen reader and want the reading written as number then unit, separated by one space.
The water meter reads 98872.16 ft³
